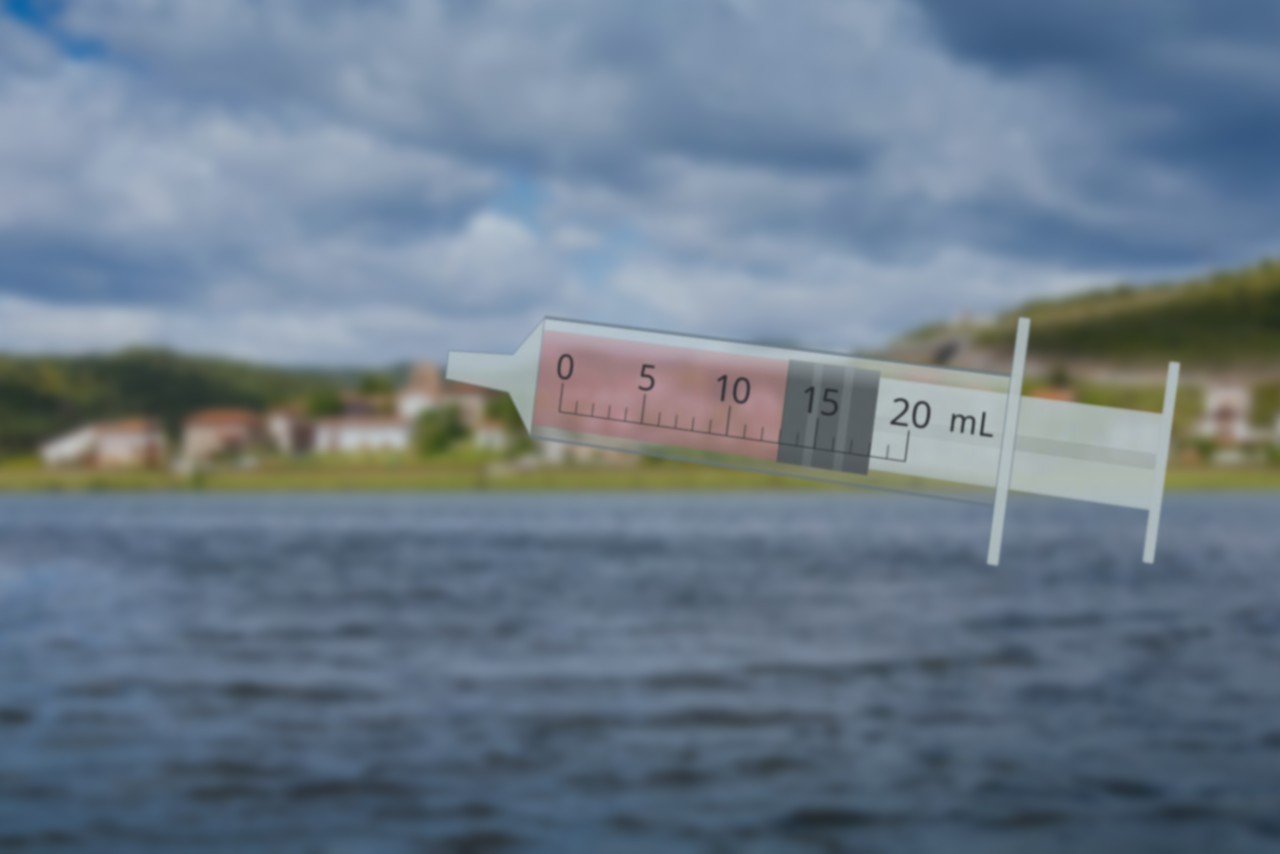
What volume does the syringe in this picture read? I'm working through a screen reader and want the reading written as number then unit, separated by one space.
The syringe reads 13 mL
